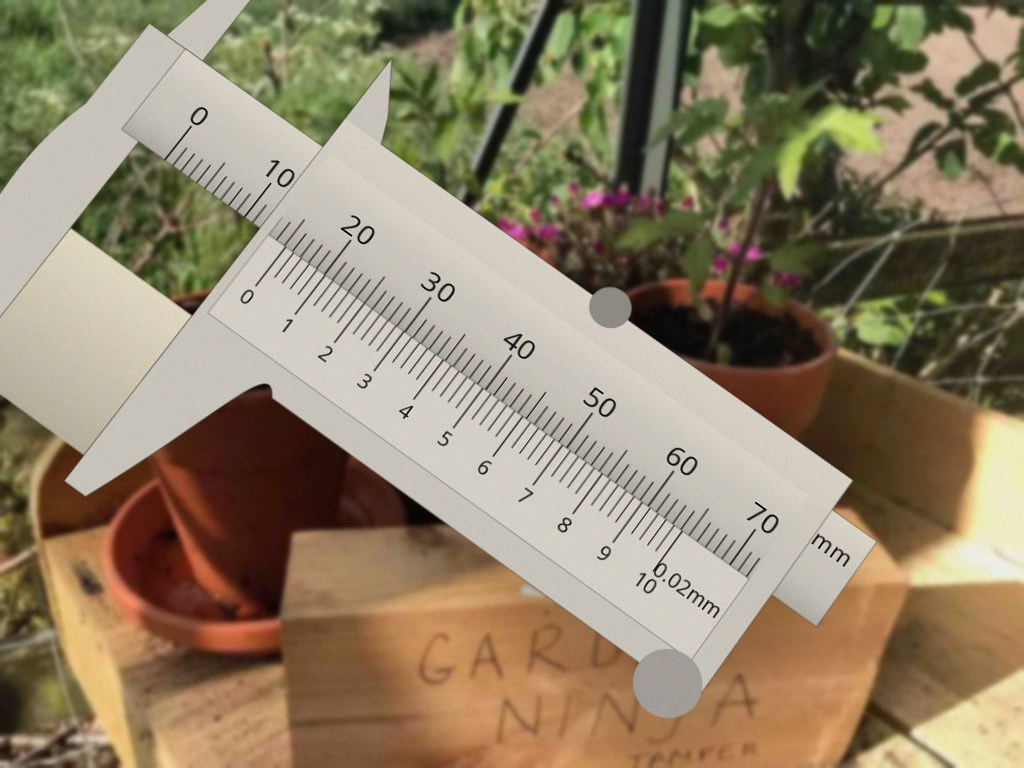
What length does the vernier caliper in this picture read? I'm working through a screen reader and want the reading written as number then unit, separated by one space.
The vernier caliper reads 15.2 mm
